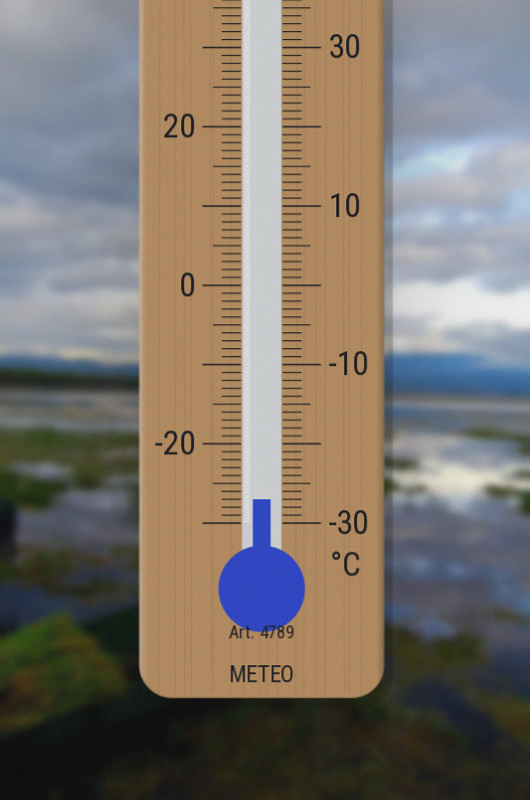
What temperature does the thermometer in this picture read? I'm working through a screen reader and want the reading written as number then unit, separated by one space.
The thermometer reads -27 °C
